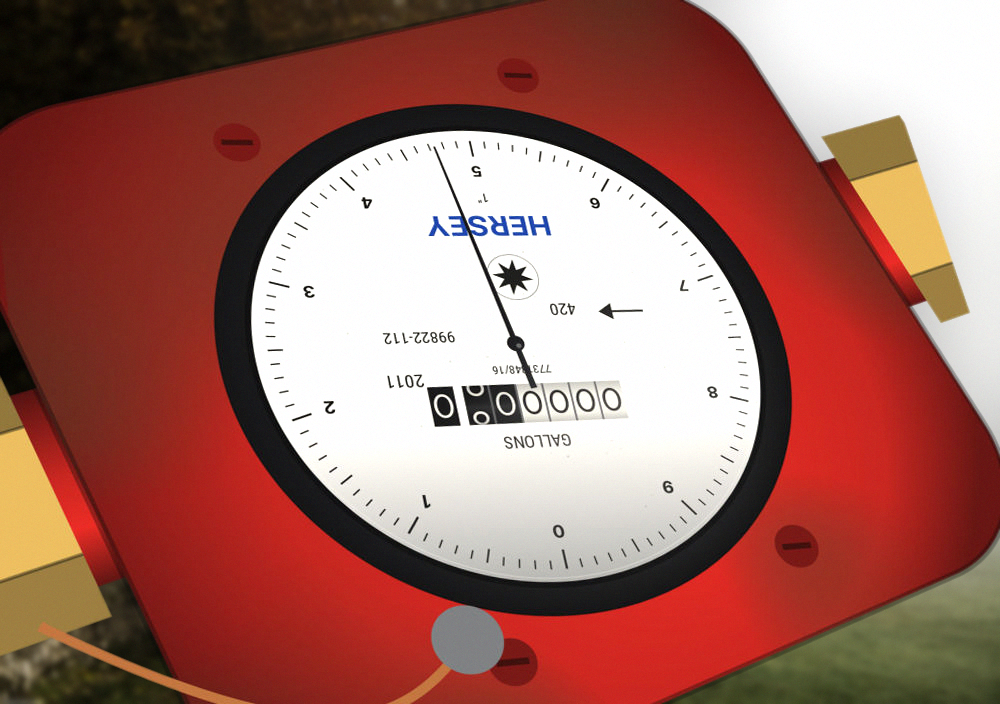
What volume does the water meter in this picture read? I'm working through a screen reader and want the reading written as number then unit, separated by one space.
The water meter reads 84.7 gal
